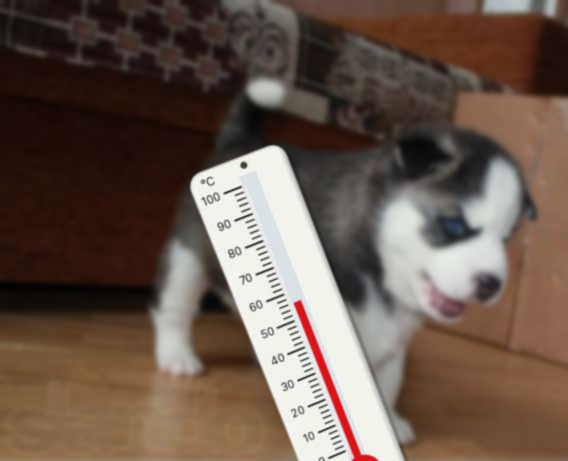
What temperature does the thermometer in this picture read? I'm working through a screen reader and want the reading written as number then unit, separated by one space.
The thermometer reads 56 °C
